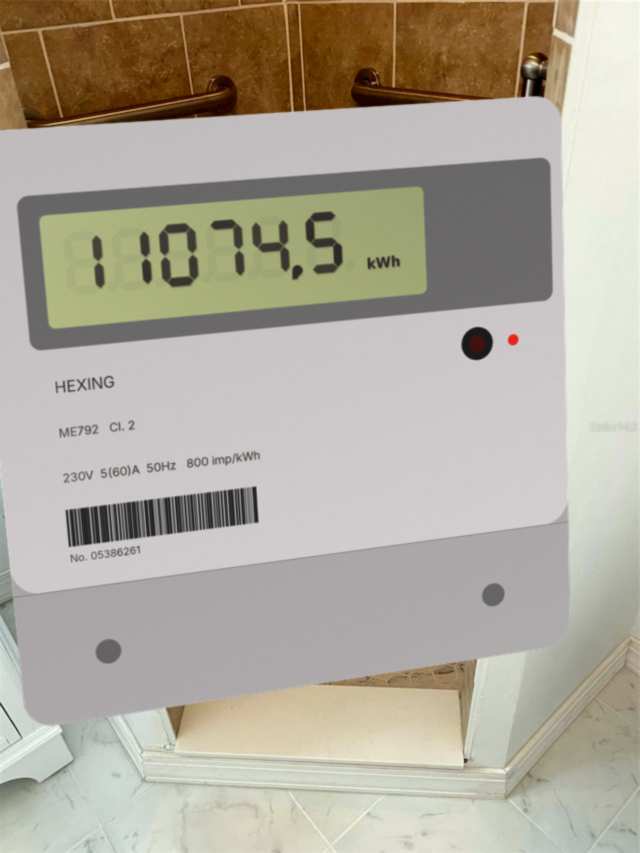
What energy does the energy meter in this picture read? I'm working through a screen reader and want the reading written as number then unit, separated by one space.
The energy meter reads 11074.5 kWh
